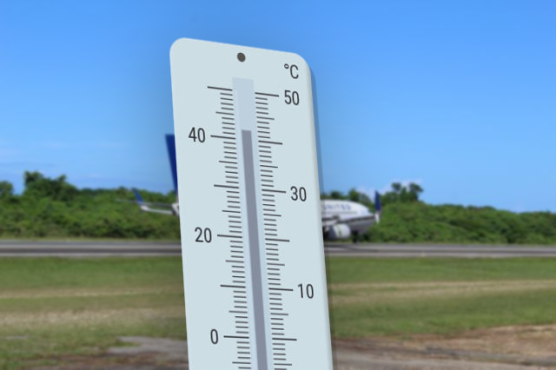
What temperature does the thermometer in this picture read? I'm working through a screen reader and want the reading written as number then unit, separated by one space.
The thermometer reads 42 °C
